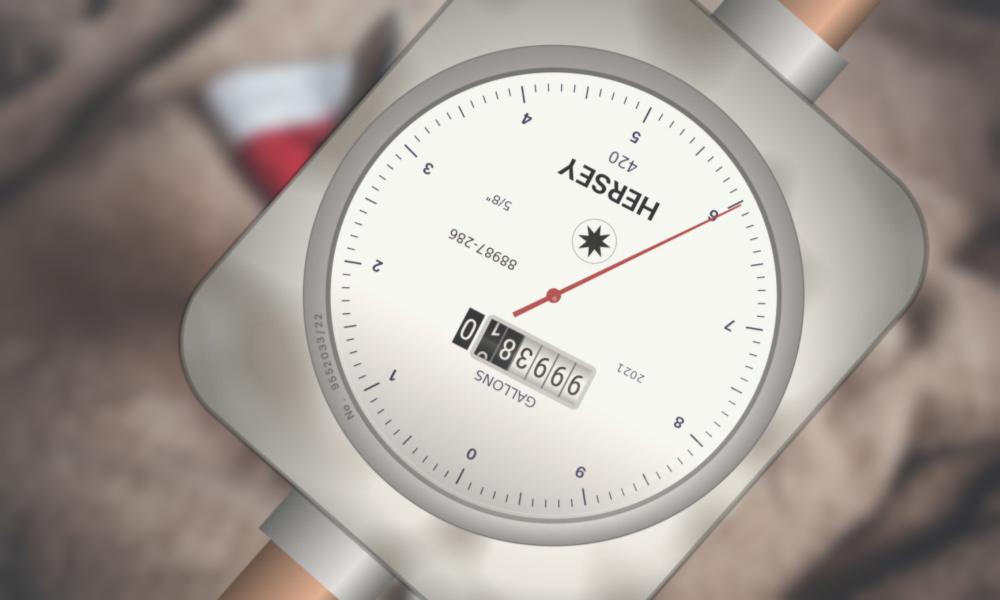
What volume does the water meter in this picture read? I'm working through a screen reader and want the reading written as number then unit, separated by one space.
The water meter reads 9993806.0 gal
